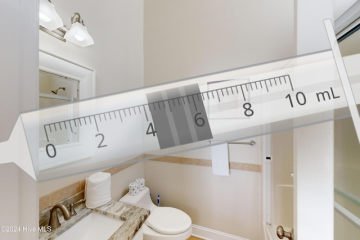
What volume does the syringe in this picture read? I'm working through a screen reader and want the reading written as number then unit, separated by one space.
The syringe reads 4.2 mL
